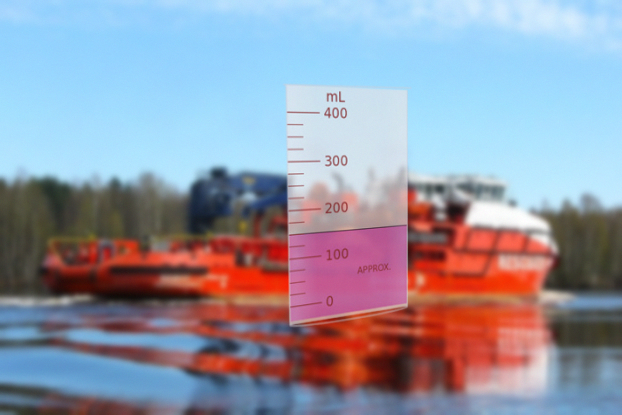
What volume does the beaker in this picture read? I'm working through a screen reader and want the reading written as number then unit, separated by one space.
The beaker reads 150 mL
